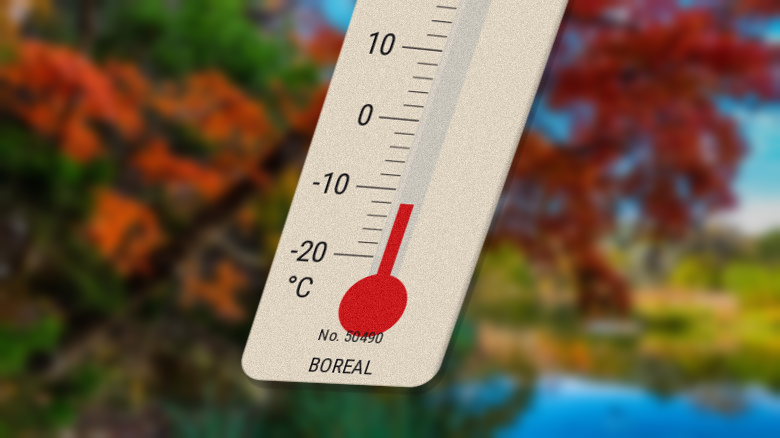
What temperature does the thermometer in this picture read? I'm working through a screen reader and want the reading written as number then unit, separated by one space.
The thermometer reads -12 °C
